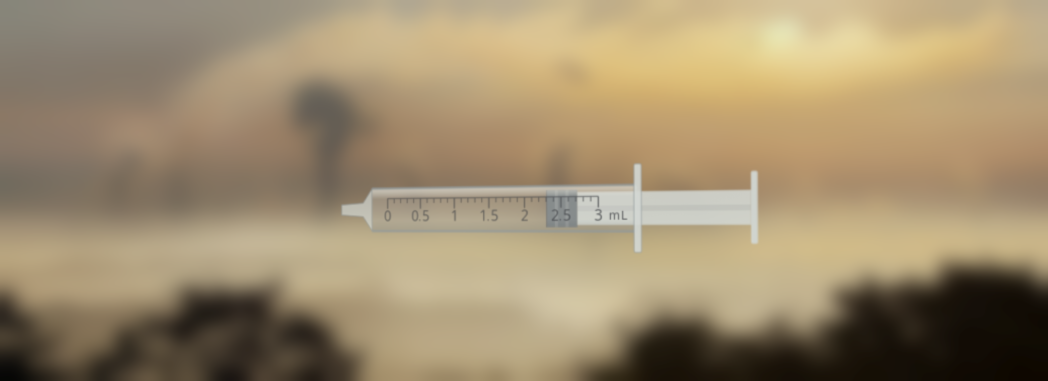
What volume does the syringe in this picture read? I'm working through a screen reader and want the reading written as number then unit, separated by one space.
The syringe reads 2.3 mL
